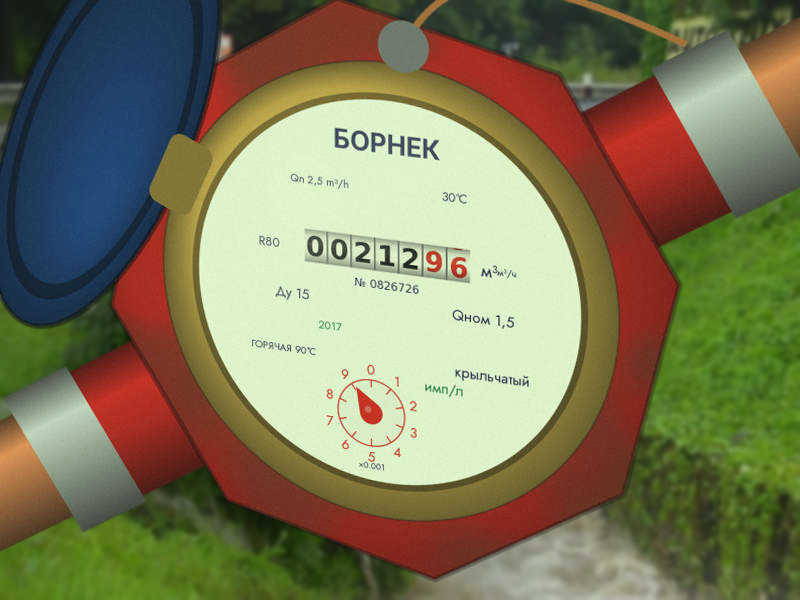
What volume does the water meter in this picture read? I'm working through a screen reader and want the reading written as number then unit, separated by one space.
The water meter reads 212.959 m³
